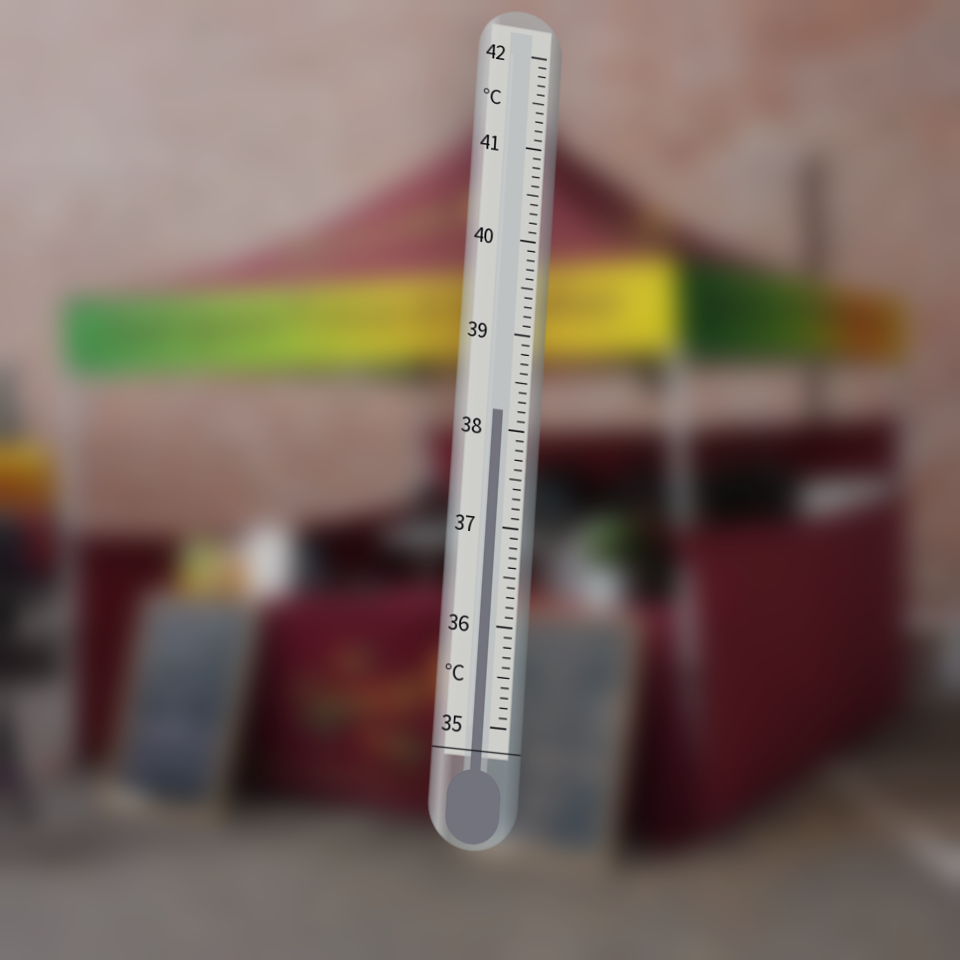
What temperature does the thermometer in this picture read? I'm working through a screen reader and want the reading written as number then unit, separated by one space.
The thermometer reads 38.2 °C
